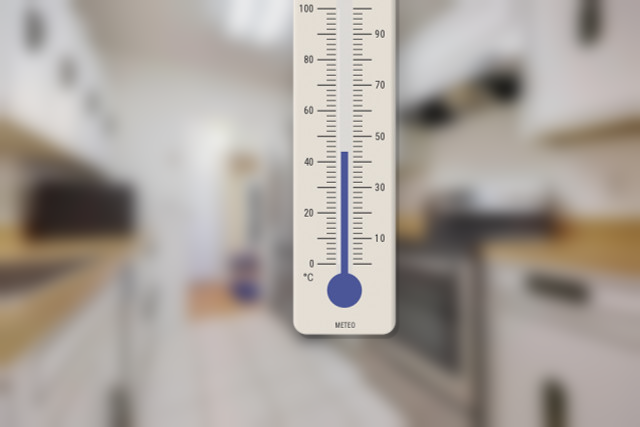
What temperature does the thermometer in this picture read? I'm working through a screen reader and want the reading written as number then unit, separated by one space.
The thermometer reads 44 °C
